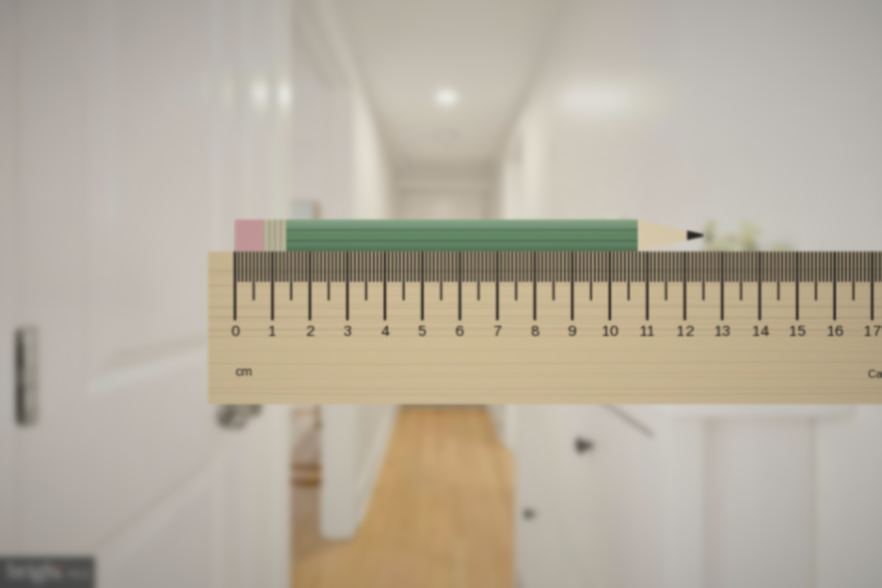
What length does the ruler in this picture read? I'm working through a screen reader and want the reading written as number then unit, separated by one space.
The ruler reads 12.5 cm
